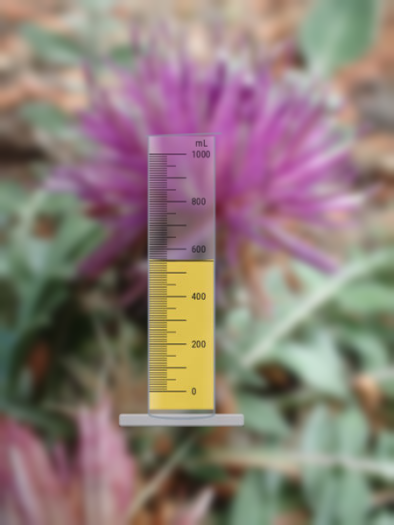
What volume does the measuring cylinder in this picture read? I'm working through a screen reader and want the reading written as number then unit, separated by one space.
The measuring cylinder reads 550 mL
